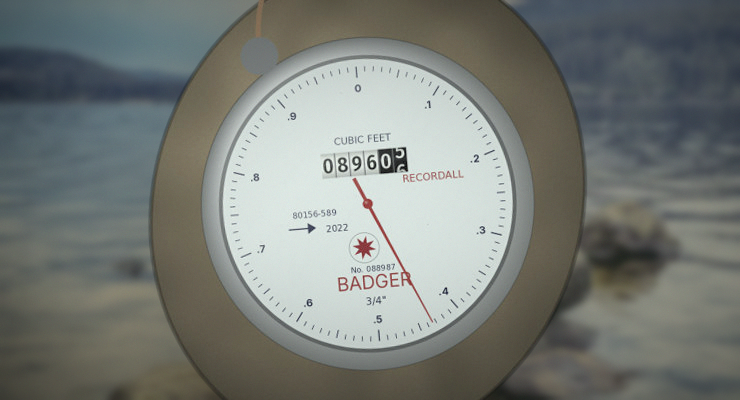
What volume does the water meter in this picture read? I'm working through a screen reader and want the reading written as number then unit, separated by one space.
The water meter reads 89605.43 ft³
